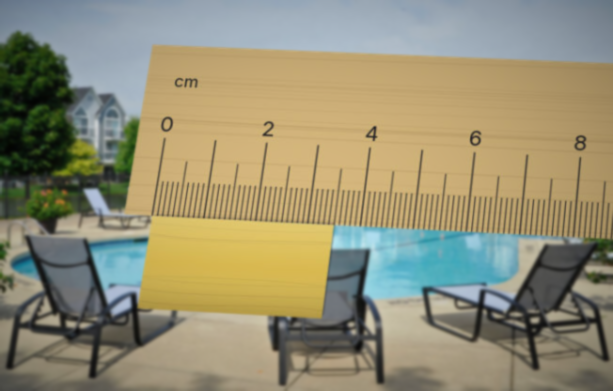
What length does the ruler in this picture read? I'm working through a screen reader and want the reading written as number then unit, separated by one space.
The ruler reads 3.5 cm
